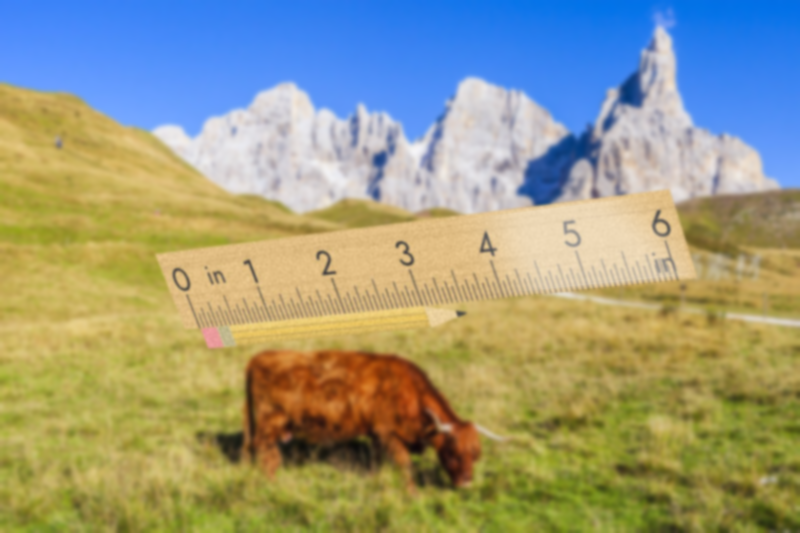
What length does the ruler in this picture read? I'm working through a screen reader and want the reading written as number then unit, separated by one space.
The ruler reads 3.5 in
